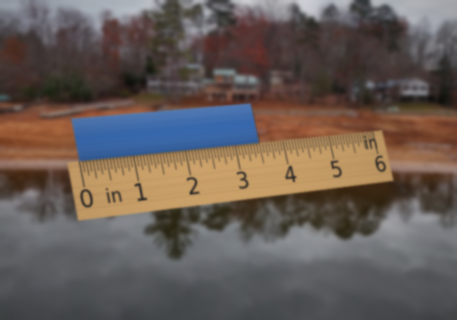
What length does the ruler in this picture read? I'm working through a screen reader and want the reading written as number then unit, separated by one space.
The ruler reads 3.5 in
